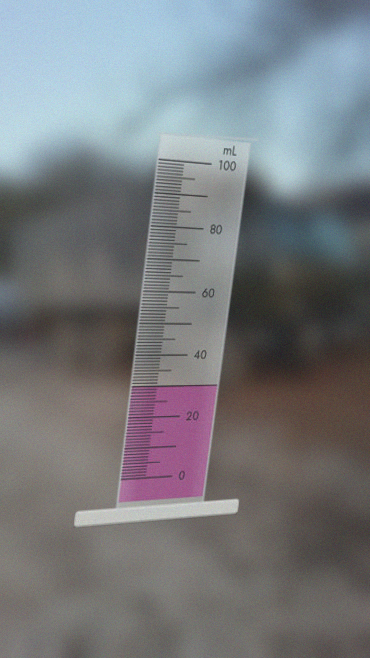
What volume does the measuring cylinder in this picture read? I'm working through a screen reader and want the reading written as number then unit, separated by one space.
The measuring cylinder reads 30 mL
